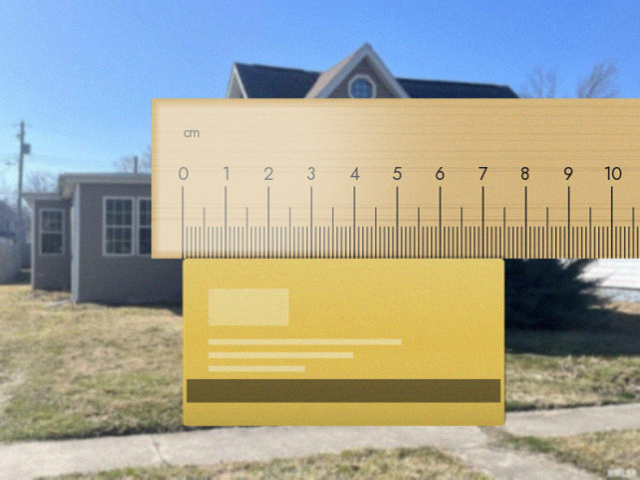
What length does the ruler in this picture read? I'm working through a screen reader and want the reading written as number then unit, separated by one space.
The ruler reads 7.5 cm
